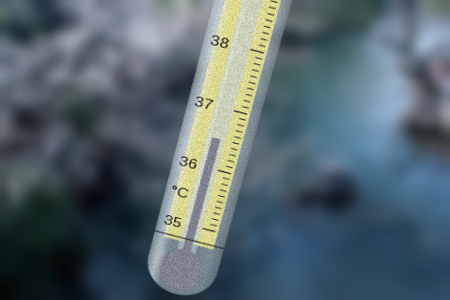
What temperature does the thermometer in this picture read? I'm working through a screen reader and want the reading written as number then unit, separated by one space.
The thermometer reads 36.5 °C
